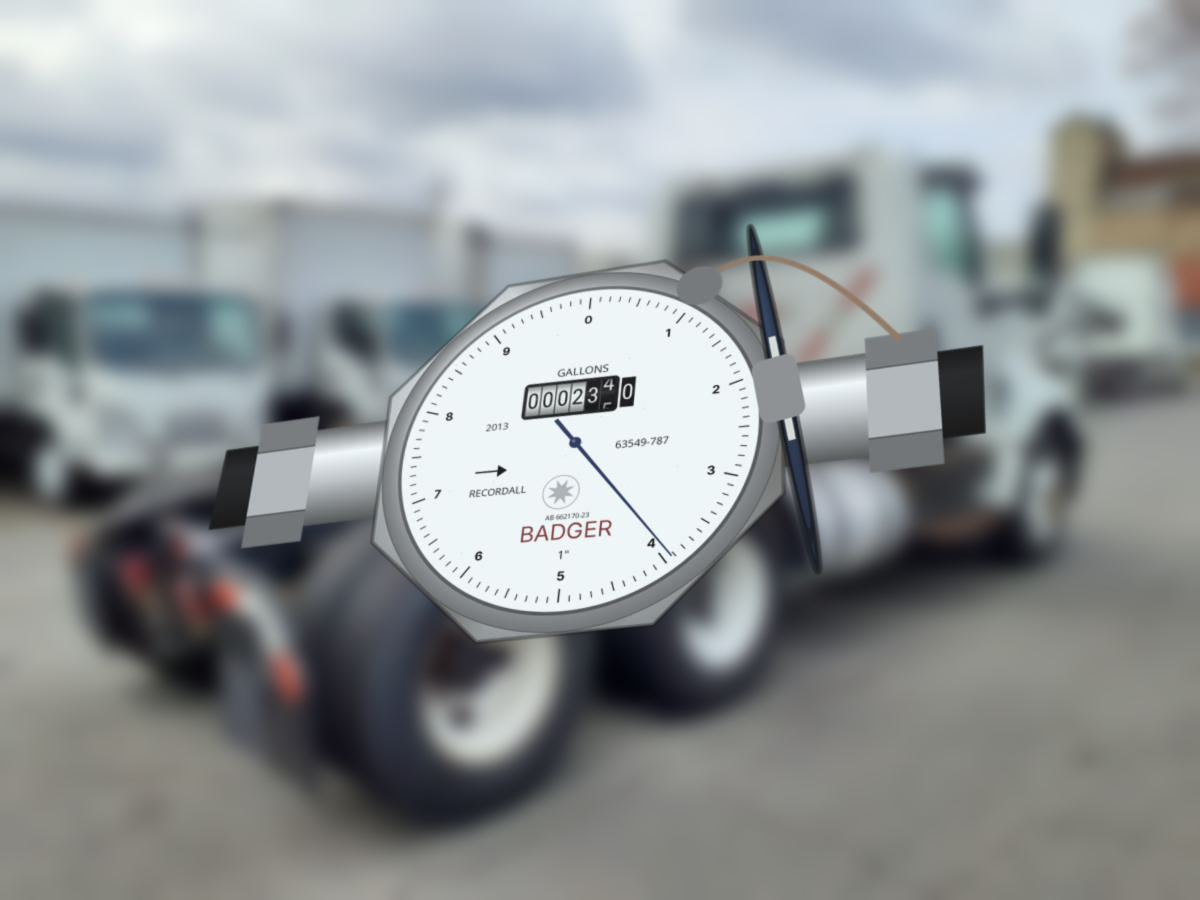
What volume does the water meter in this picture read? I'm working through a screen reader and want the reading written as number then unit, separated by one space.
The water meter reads 2343.9 gal
